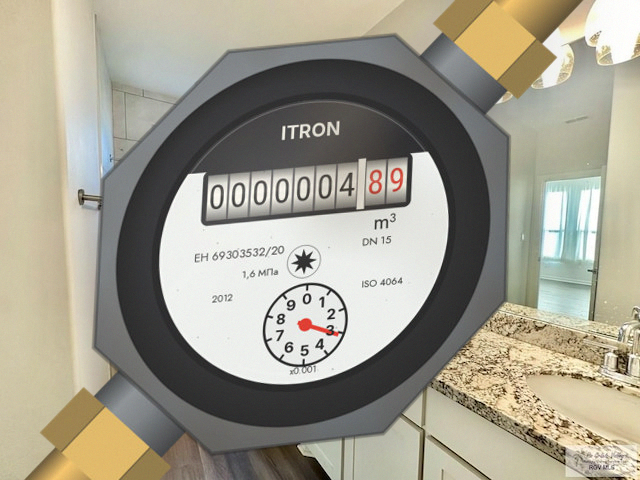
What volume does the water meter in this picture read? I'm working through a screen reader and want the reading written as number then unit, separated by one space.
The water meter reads 4.893 m³
